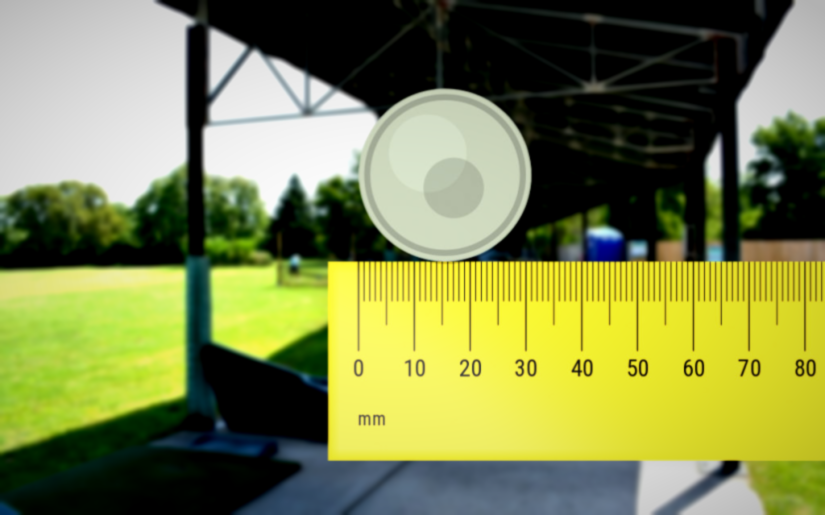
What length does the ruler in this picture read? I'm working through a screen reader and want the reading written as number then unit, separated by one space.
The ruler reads 31 mm
